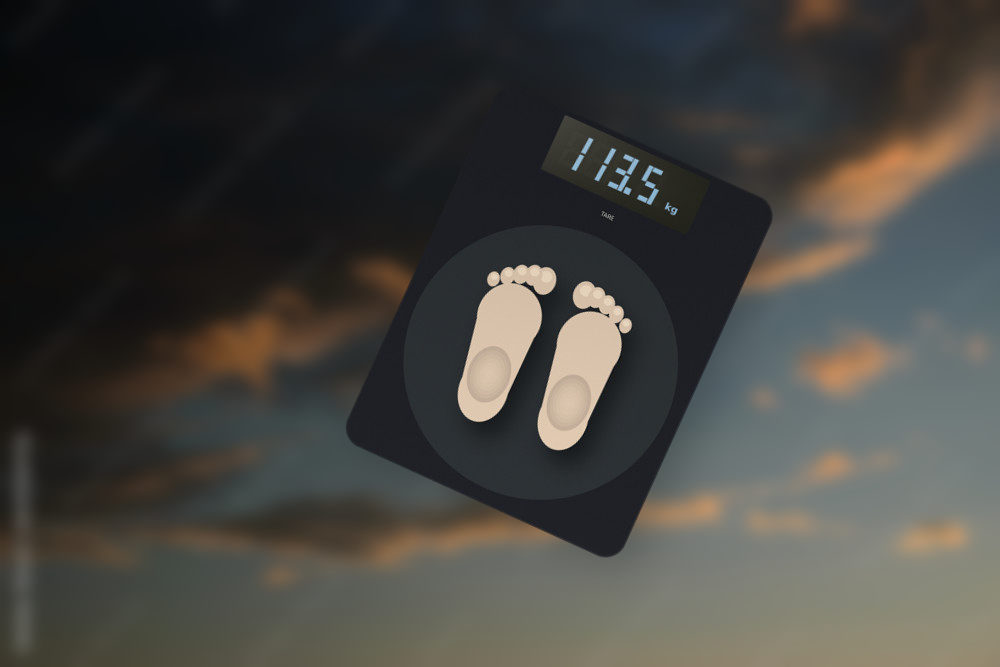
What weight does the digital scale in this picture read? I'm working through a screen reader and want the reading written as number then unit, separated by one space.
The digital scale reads 113.5 kg
